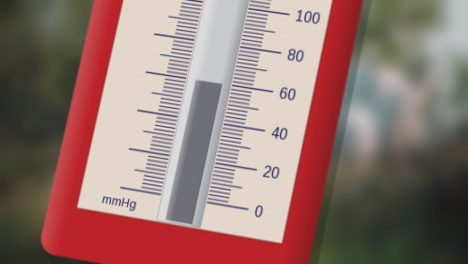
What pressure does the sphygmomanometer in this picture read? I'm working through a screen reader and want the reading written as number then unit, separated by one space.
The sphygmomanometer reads 60 mmHg
